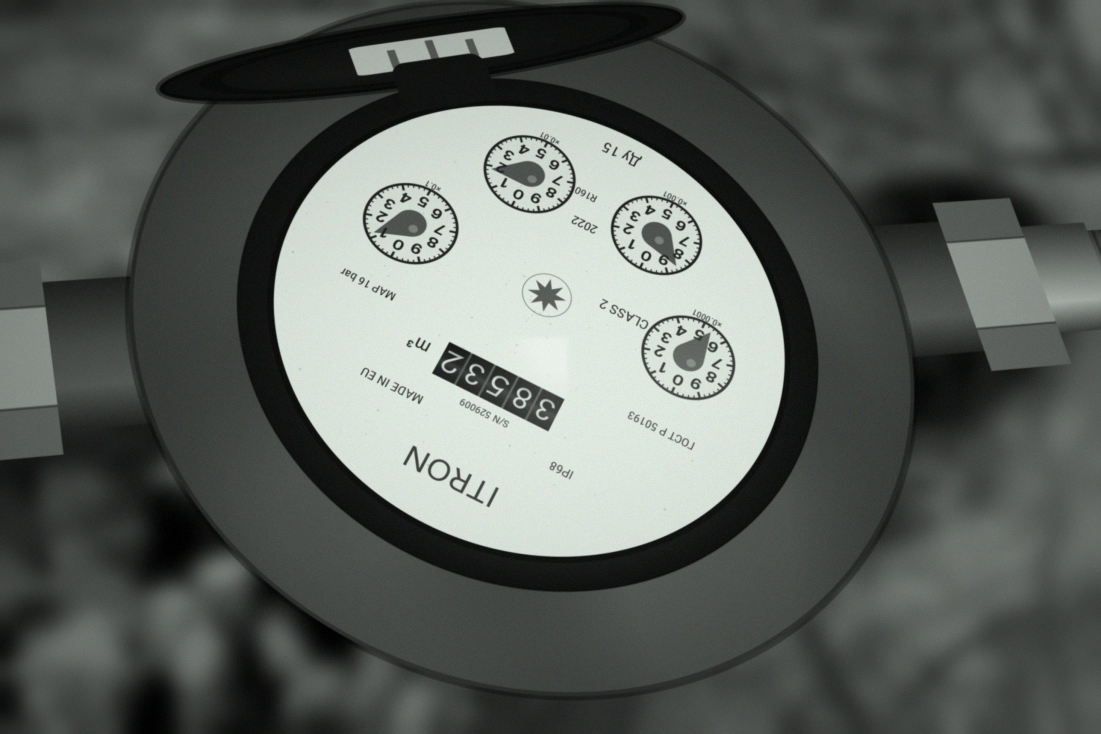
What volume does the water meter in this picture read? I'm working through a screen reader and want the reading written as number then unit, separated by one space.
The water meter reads 38532.1185 m³
